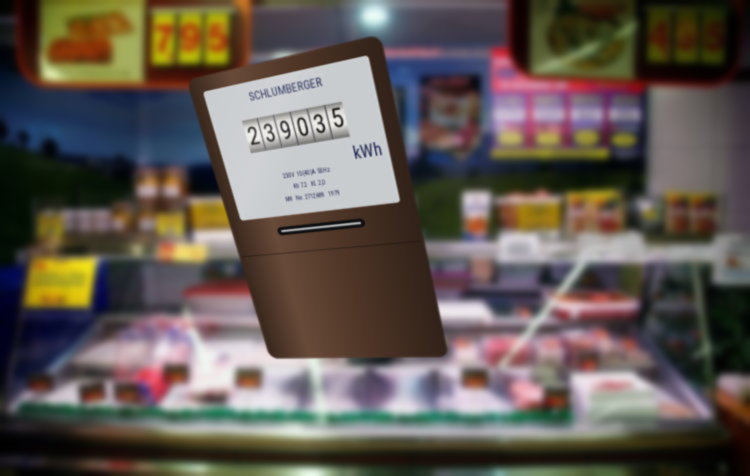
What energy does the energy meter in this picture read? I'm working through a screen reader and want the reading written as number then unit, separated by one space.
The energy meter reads 239035 kWh
